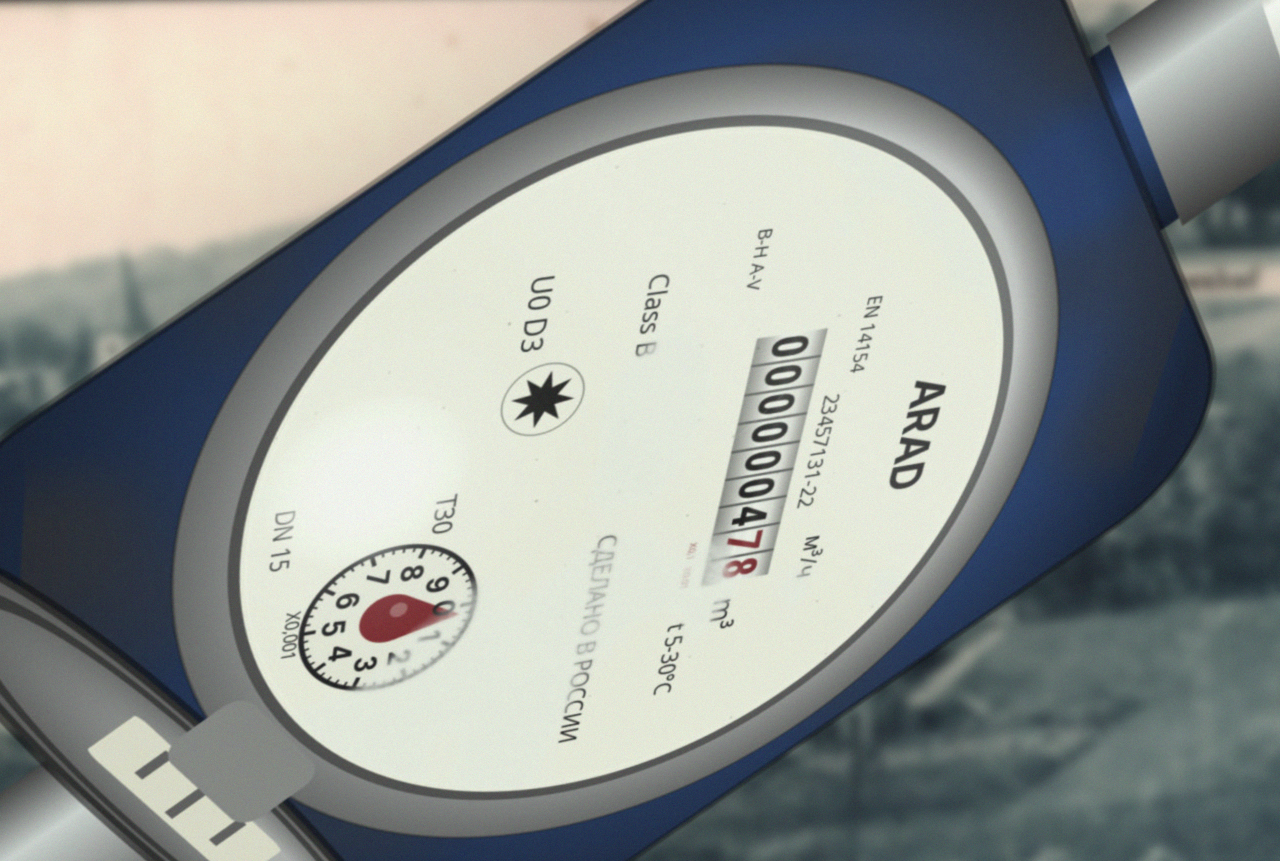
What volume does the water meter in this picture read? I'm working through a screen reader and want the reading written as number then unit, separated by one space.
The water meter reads 4.780 m³
